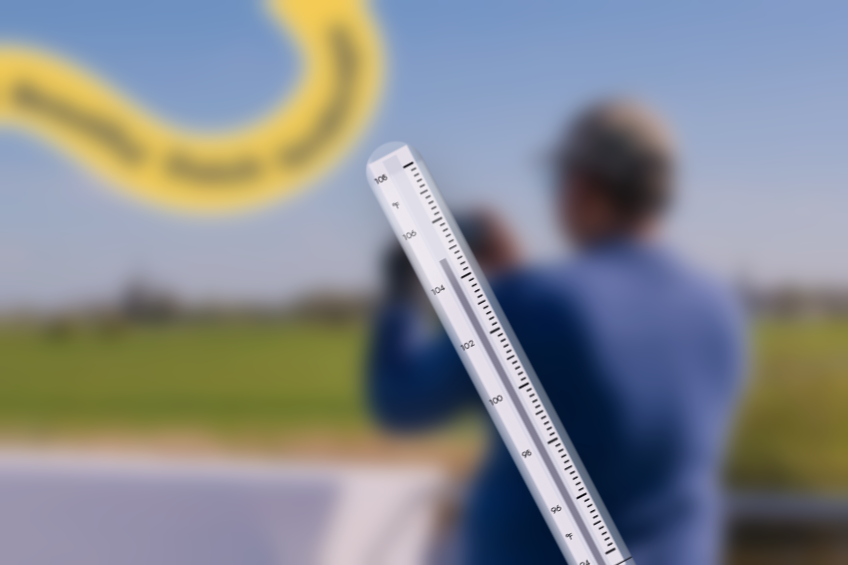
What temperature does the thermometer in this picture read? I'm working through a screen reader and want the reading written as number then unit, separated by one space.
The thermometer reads 104.8 °F
